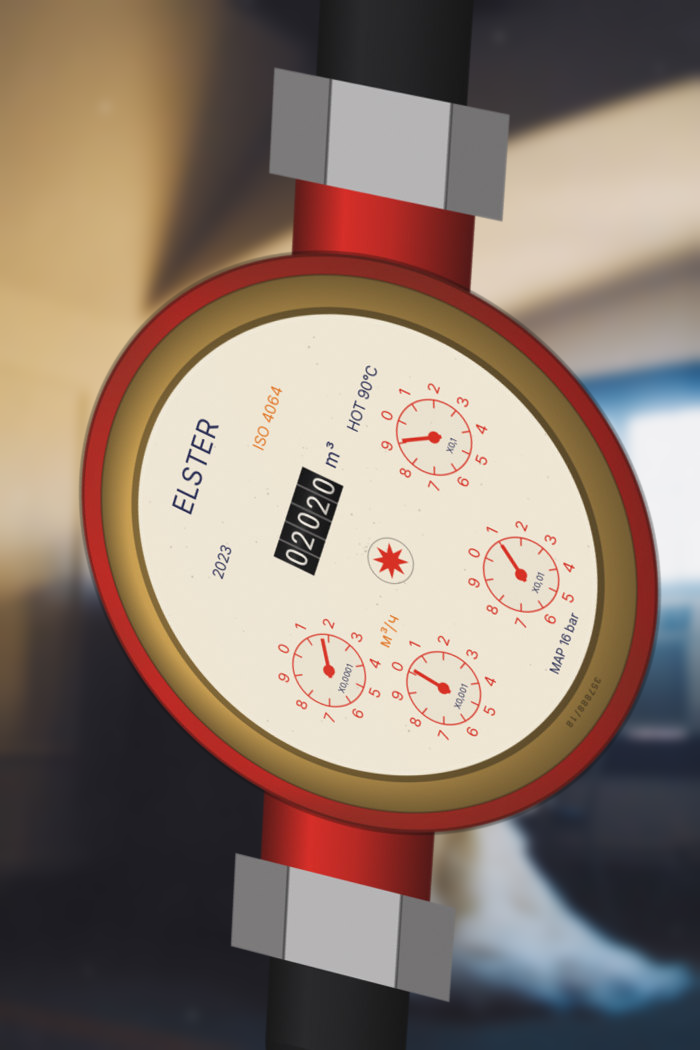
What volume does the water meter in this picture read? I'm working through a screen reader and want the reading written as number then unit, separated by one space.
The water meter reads 2019.9101 m³
